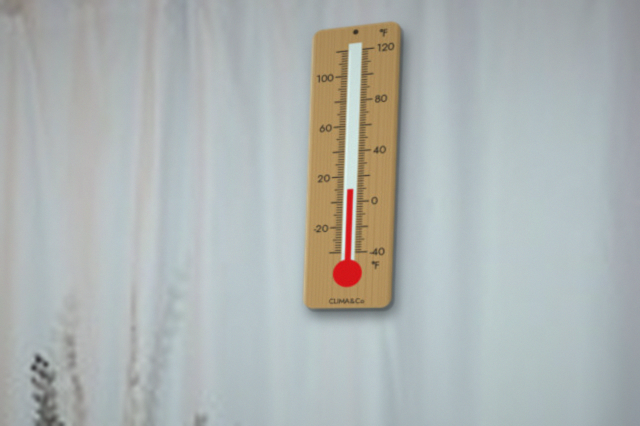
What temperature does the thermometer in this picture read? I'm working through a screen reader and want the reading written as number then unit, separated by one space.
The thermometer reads 10 °F
